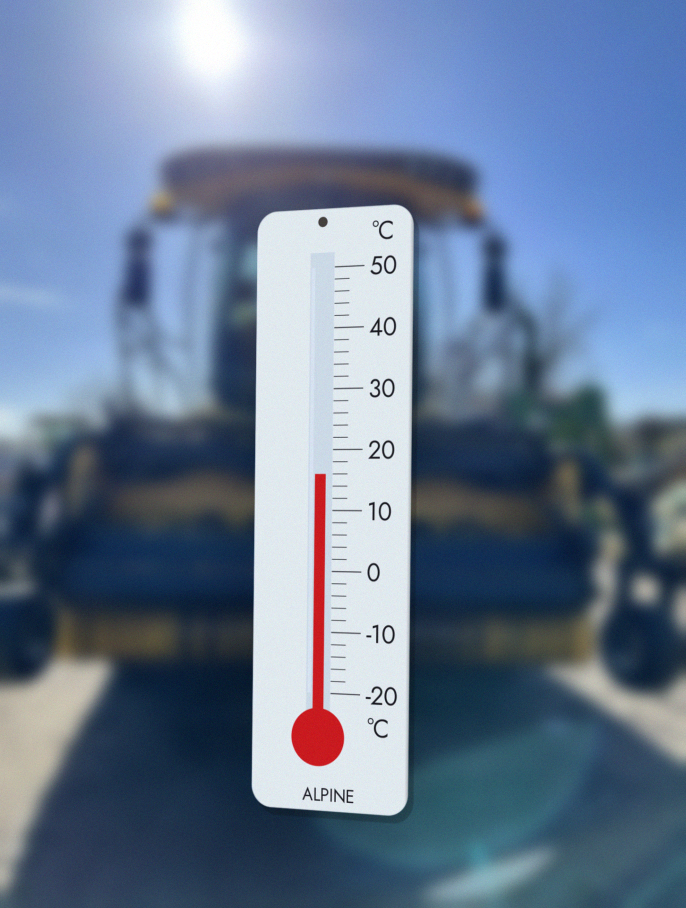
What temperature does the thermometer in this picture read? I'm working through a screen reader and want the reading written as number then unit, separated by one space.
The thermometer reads 16 °C
